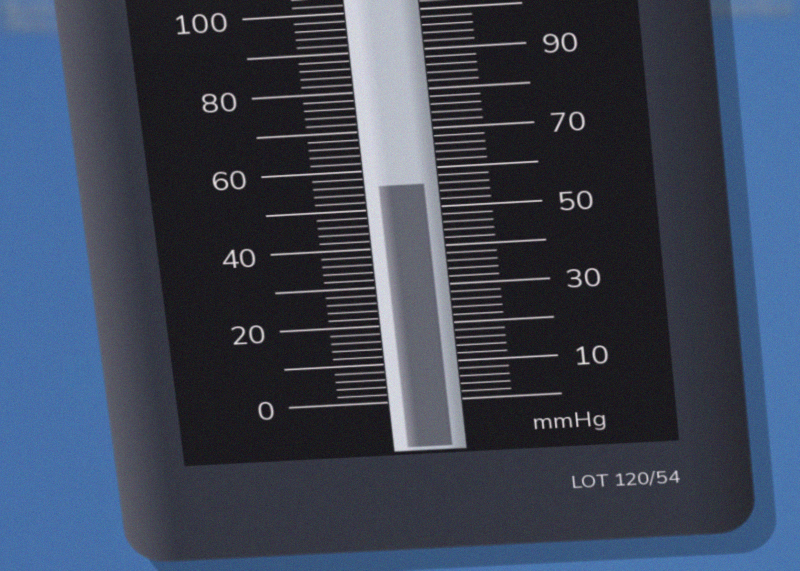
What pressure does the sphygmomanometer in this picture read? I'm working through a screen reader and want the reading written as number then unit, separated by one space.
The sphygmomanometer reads 56 mmHg
